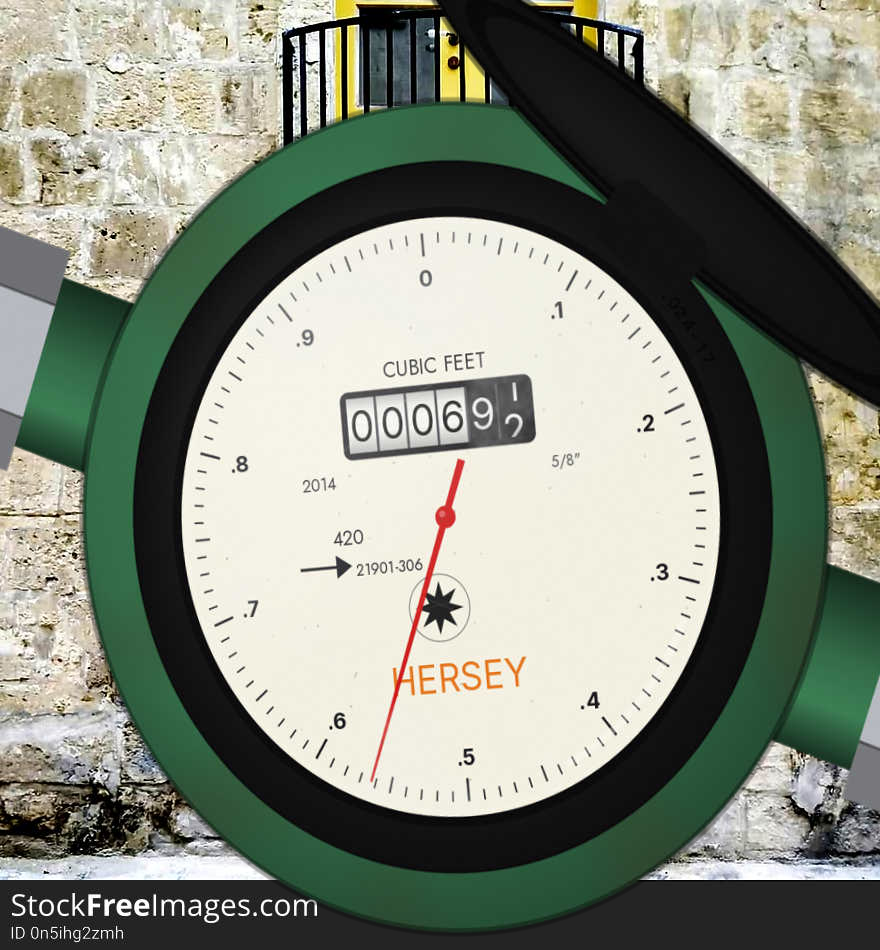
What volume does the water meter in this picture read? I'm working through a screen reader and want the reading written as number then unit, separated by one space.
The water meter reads 691.56 ft³
